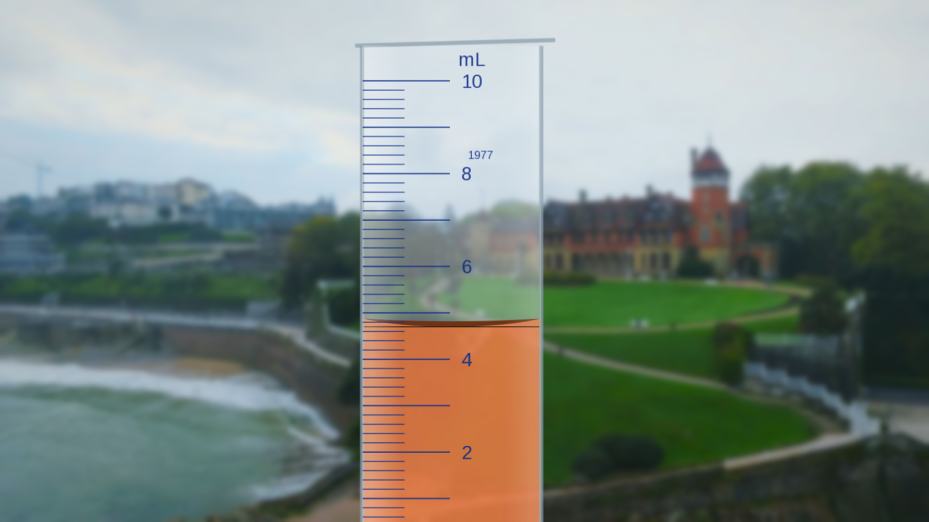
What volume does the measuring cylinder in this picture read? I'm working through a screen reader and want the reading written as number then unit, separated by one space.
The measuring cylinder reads 4.7 mL
